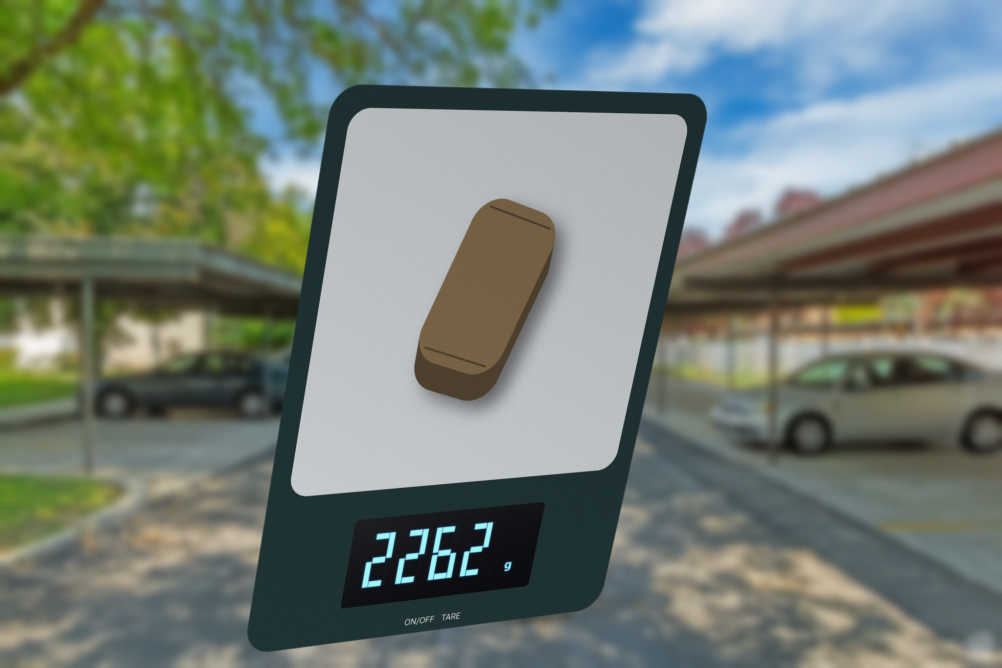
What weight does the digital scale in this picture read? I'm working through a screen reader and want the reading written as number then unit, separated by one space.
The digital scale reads 2262 g
